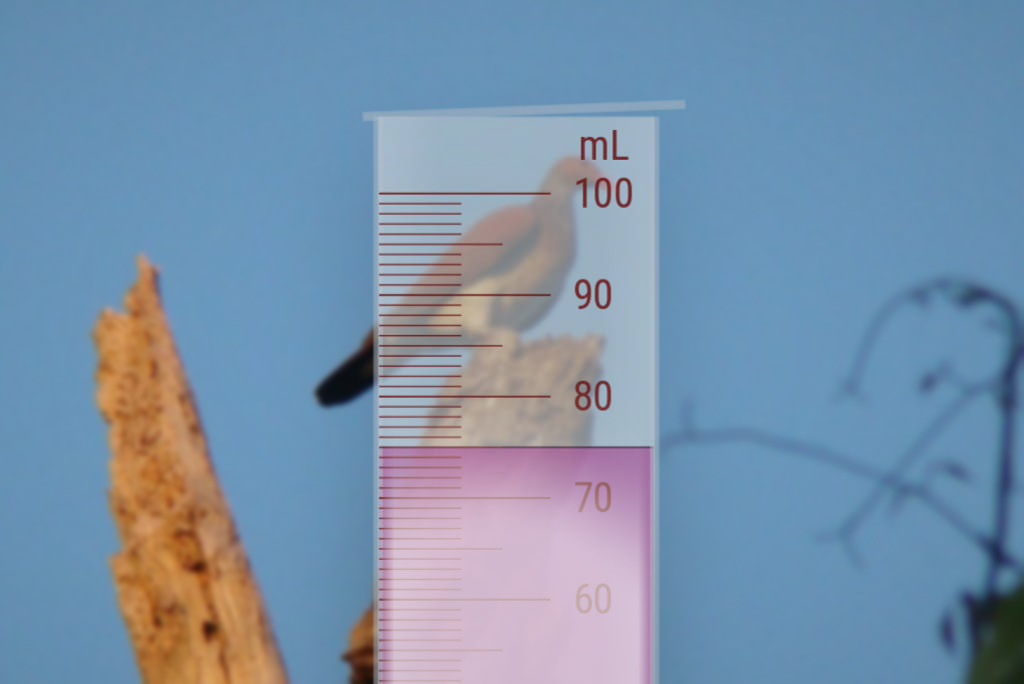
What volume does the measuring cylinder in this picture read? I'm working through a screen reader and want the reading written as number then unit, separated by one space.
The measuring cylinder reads 75 mL
